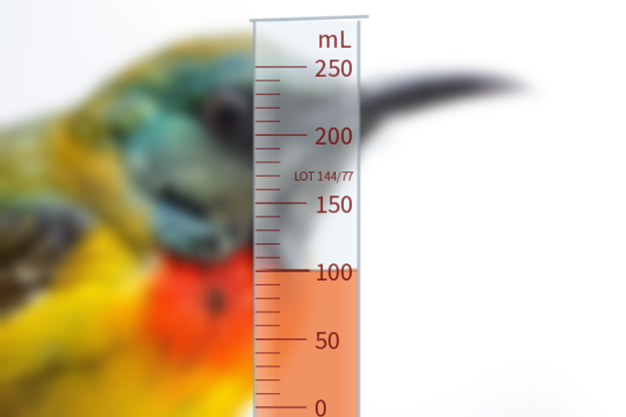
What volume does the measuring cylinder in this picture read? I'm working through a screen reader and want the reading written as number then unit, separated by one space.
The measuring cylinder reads 100 mL
